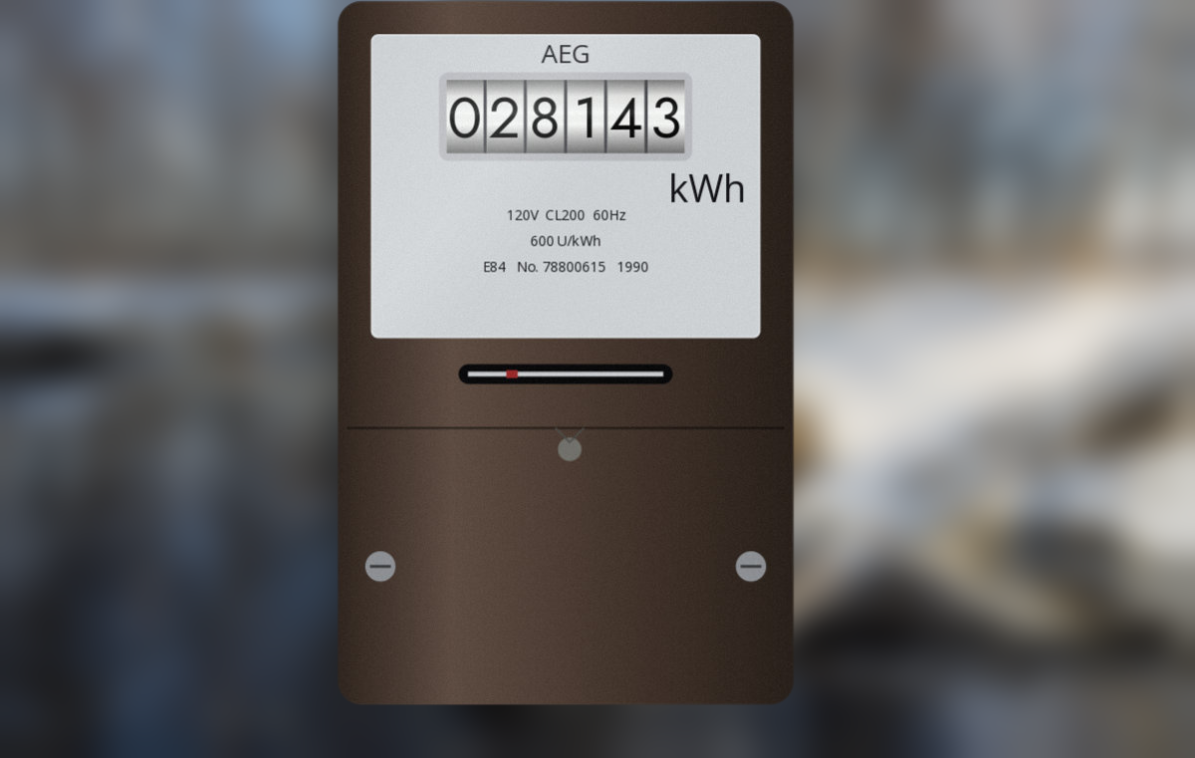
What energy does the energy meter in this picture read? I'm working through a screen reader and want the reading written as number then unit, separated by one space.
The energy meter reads 28143 kWh
